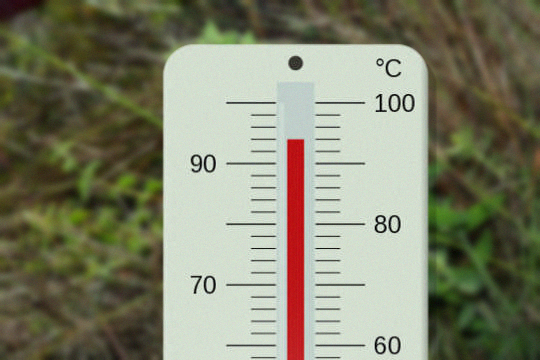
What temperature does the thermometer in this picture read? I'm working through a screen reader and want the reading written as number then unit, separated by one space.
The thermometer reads 94 °C
